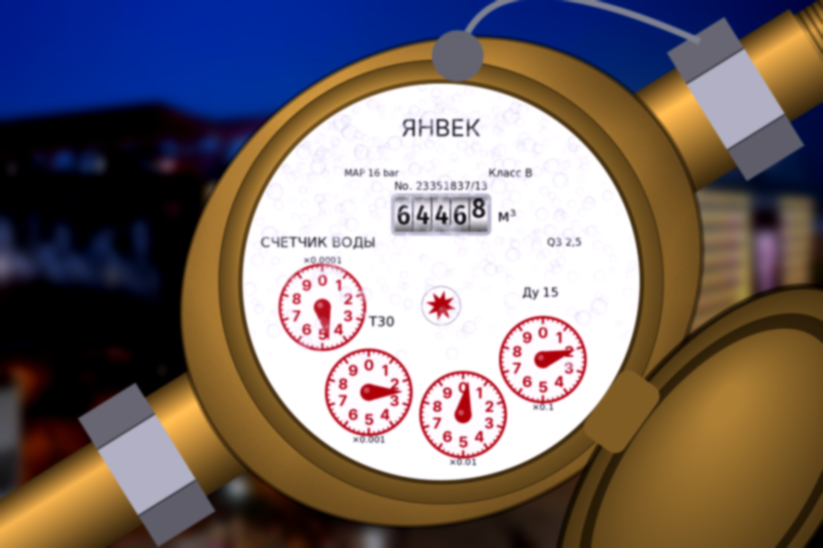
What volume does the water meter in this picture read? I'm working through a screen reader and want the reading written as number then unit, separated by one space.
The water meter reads 64468.2024 m³
